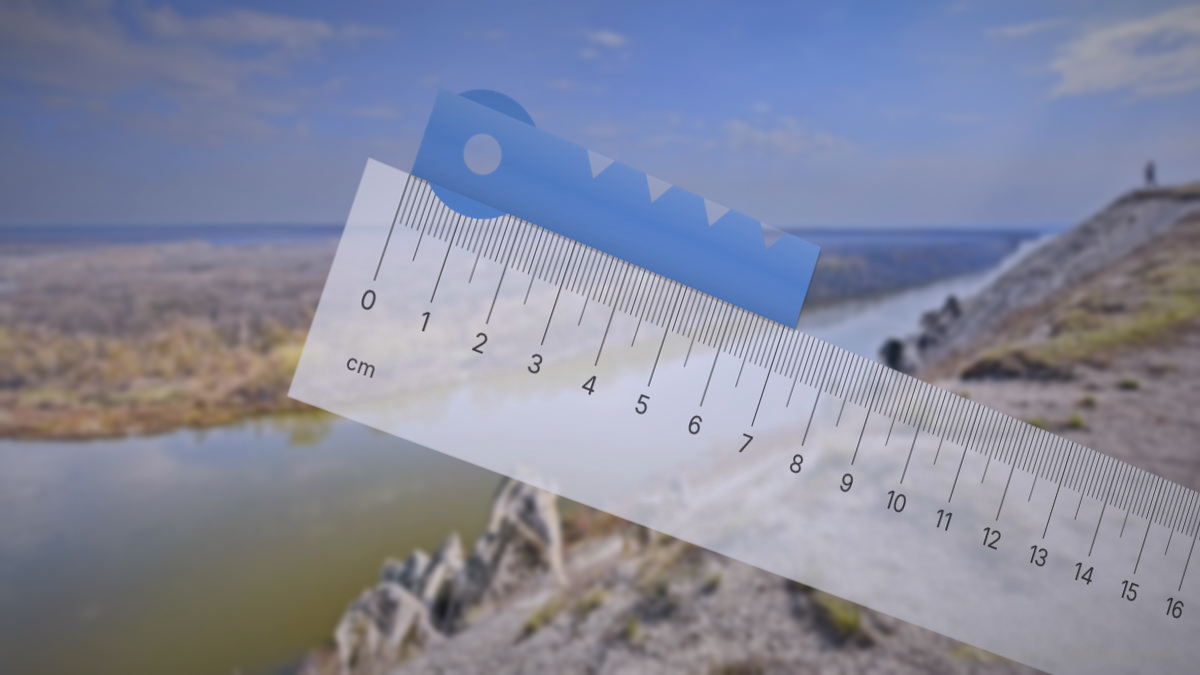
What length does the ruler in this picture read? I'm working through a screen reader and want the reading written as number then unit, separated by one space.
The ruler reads 7.2 cm
